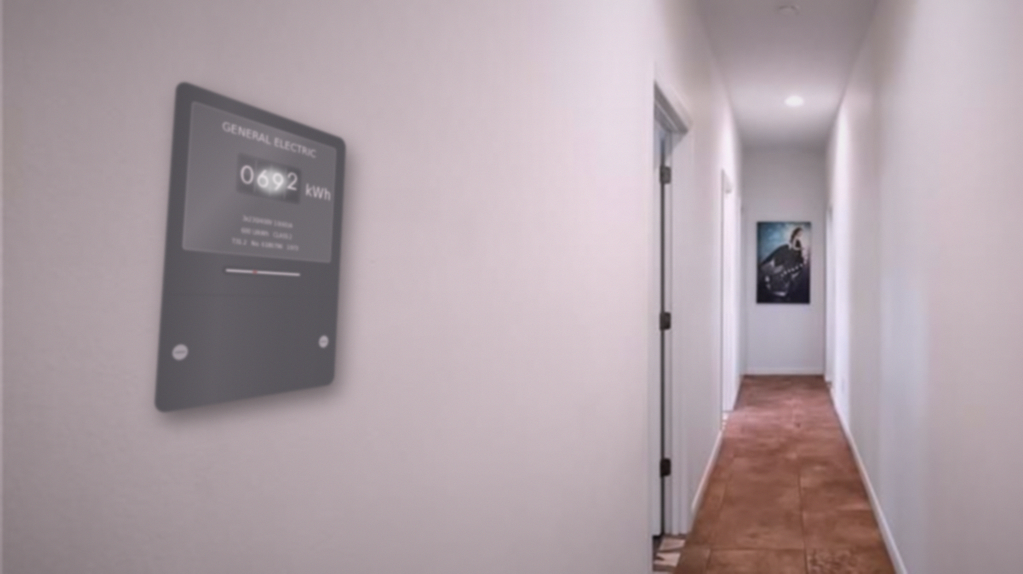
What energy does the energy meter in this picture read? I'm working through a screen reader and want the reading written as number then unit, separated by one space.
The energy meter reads 692 kWh
